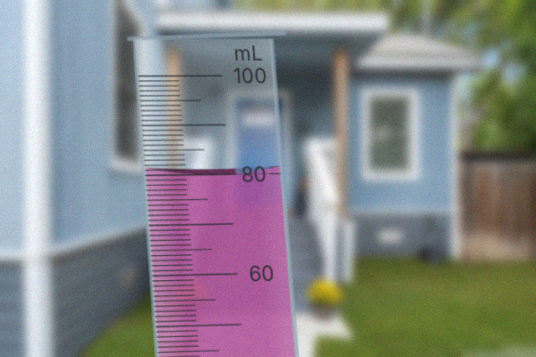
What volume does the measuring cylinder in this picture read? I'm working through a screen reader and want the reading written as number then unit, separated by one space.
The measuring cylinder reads 80 mL
